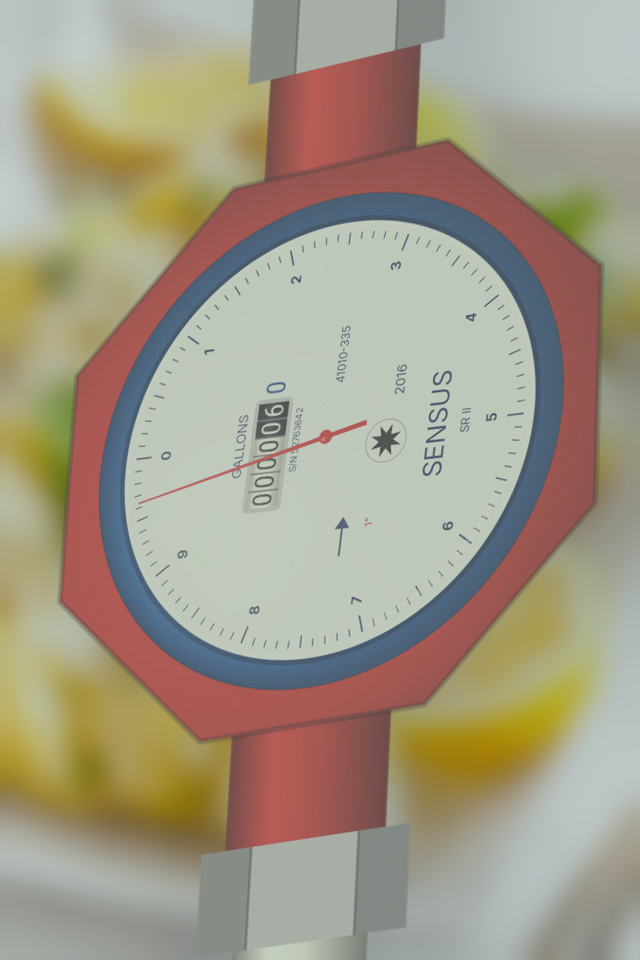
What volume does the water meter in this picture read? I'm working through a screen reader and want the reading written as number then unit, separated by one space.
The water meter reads 59.6 gal
